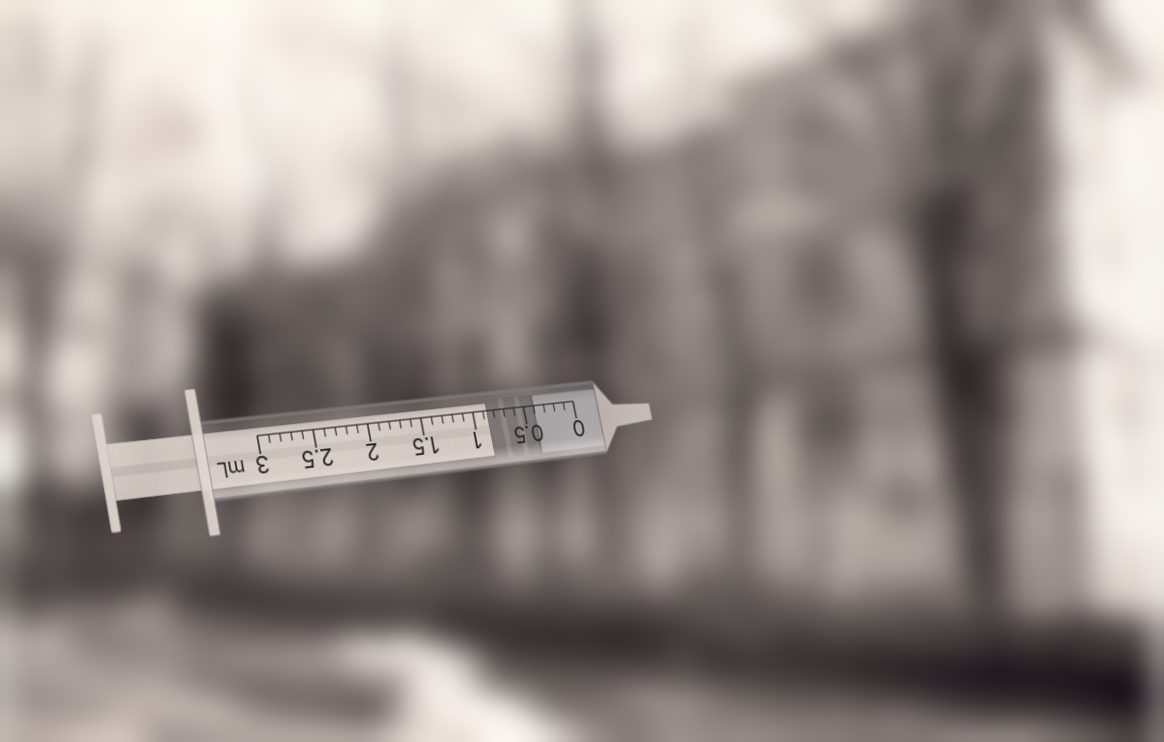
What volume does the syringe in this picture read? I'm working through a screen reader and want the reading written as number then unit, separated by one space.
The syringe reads 0.4 mL
